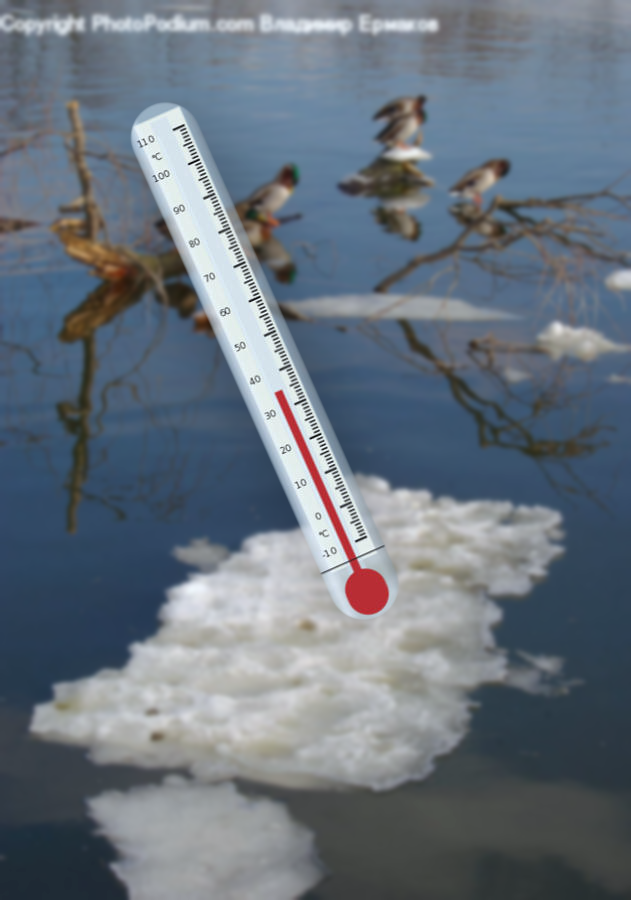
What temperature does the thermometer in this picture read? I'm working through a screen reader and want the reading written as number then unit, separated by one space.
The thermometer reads 35 °C
